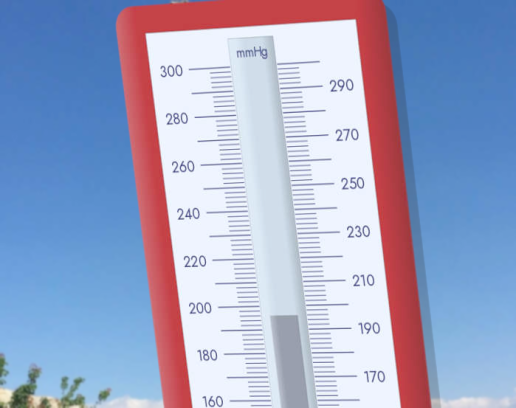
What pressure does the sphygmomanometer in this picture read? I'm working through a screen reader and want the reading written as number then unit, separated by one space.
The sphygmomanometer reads 196 mmHg
